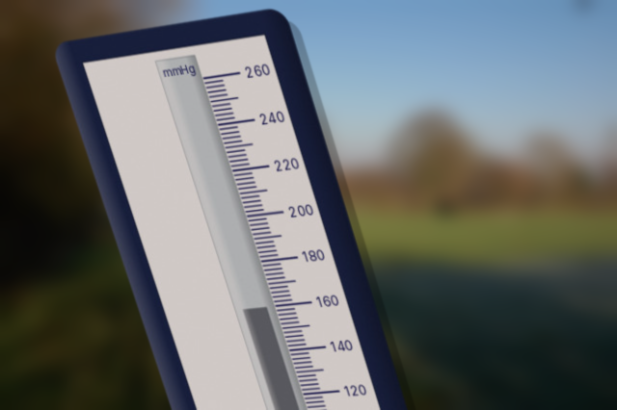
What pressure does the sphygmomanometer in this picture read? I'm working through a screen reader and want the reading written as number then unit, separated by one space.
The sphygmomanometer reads 160 mmHg
